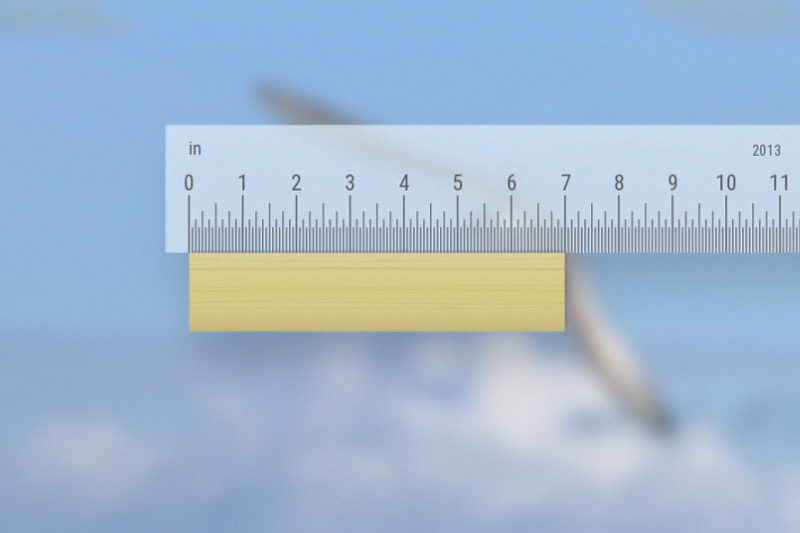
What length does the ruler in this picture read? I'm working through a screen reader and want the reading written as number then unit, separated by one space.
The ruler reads 7 in
